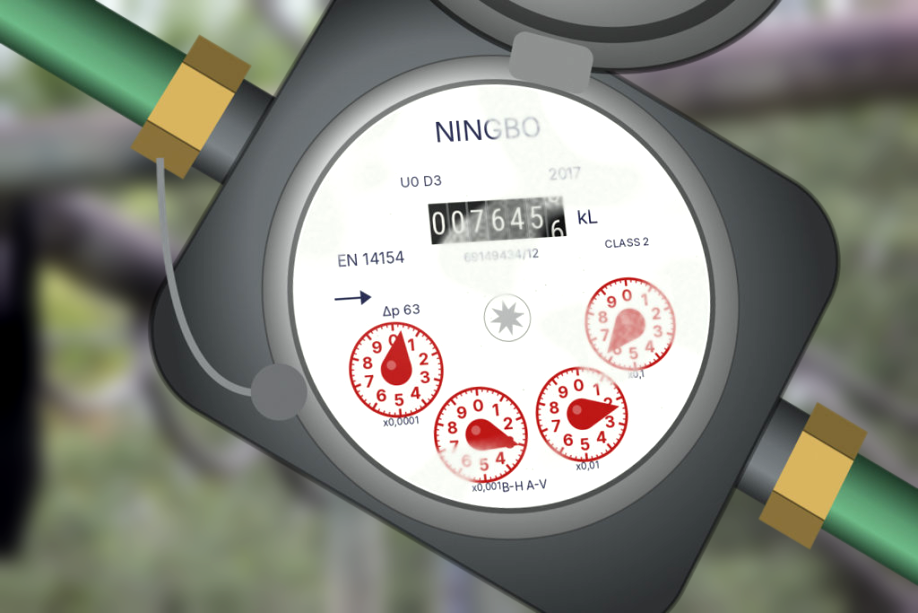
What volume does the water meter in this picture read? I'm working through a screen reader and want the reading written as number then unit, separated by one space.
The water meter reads 76455.6230 kL
